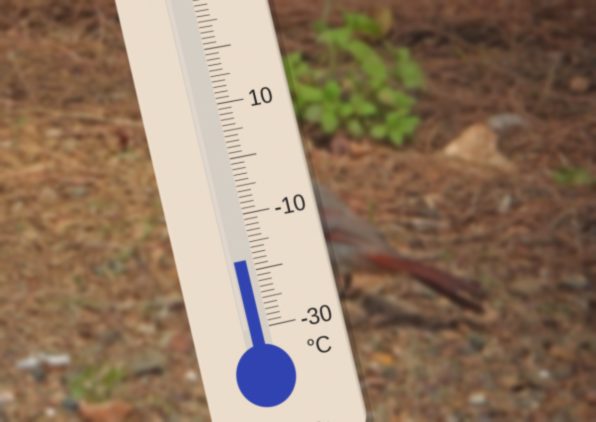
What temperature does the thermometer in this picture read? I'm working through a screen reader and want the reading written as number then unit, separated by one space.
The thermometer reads -18 °C
